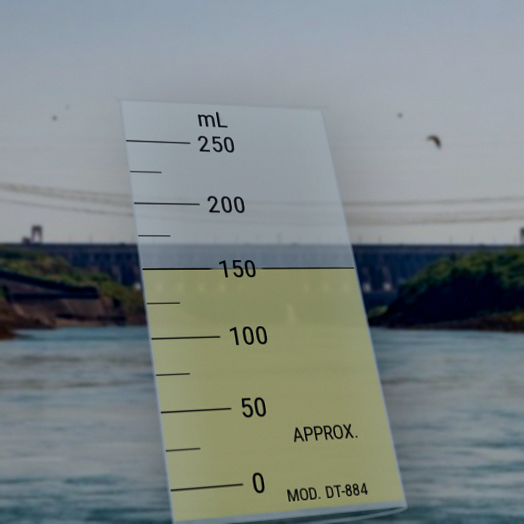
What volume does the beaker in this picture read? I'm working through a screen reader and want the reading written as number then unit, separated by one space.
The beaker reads 150 mL
